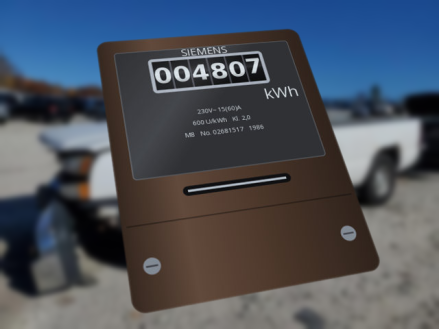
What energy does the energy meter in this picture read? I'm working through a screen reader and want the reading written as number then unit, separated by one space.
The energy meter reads 4807 kWh
